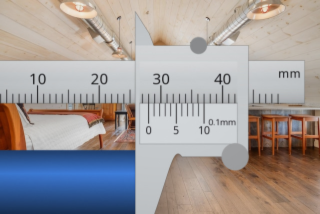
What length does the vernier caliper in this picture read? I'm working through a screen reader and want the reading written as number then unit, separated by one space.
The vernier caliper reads 28.0 mm
